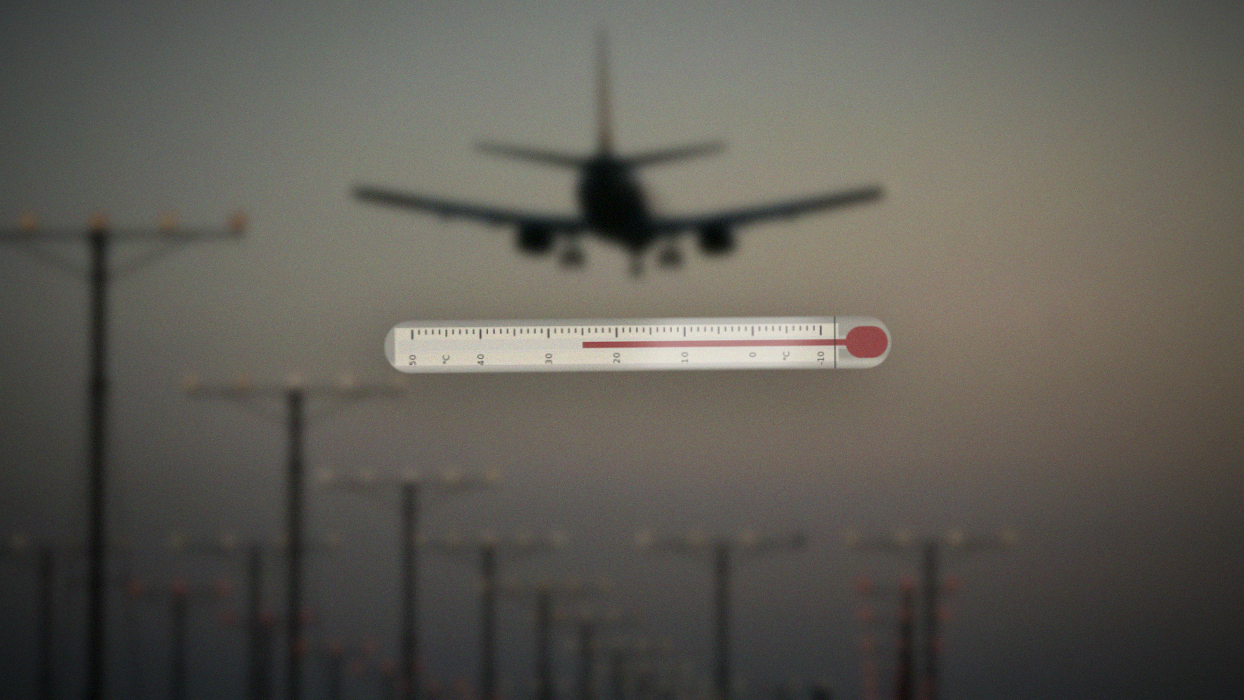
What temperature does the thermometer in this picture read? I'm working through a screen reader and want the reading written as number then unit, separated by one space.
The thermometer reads 25 °C
